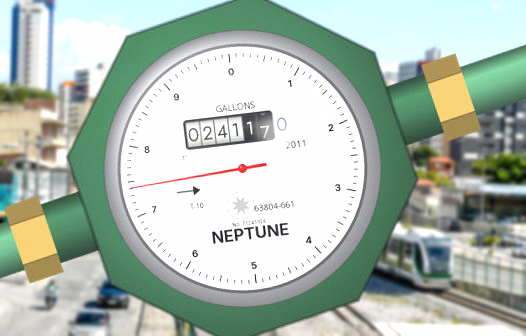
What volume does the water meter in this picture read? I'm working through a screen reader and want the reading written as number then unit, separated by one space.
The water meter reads 241167.4 gal
